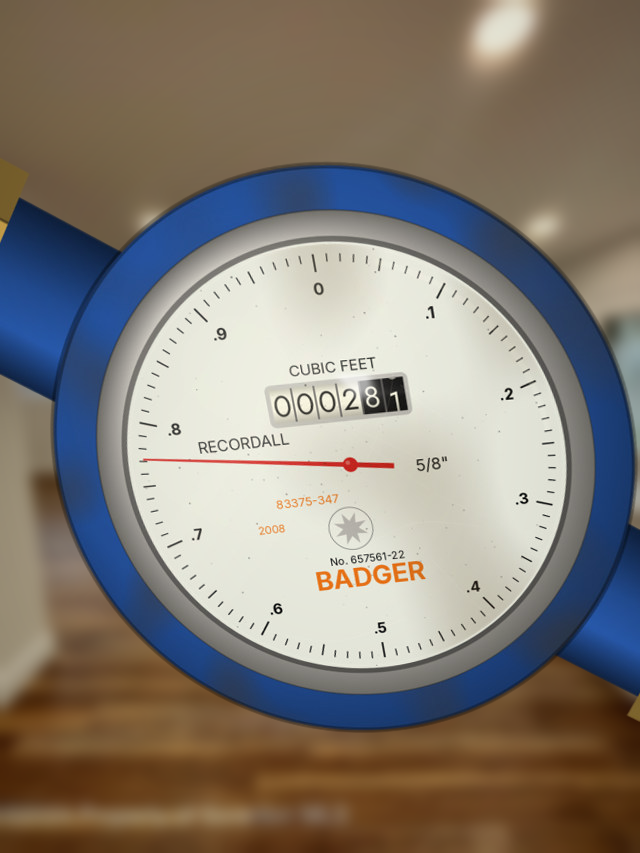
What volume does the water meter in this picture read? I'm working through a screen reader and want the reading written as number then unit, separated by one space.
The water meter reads 280.77 ft³
